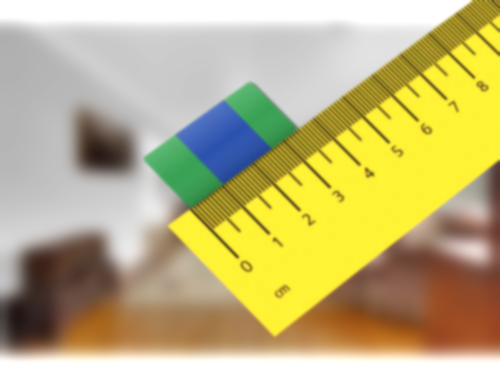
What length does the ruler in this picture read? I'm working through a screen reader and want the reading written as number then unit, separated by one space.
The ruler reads 3.5 cm
